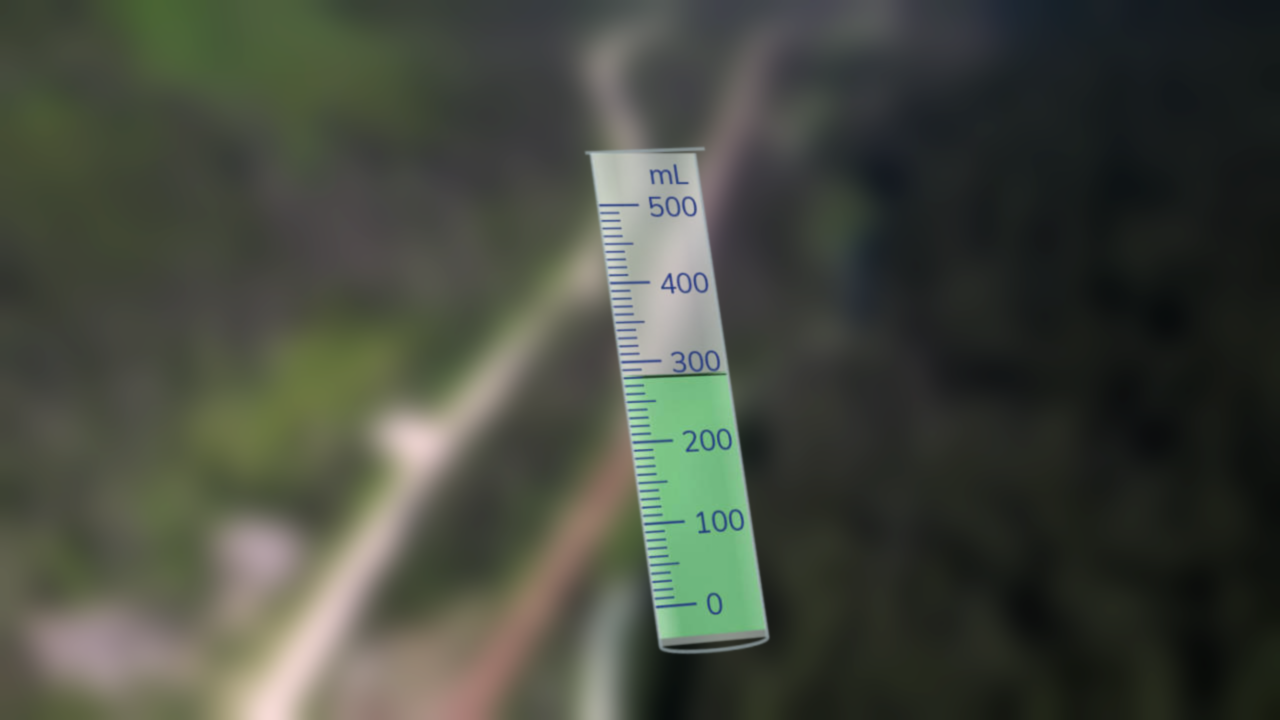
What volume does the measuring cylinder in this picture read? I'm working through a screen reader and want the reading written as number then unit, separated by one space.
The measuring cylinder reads 280 mL
